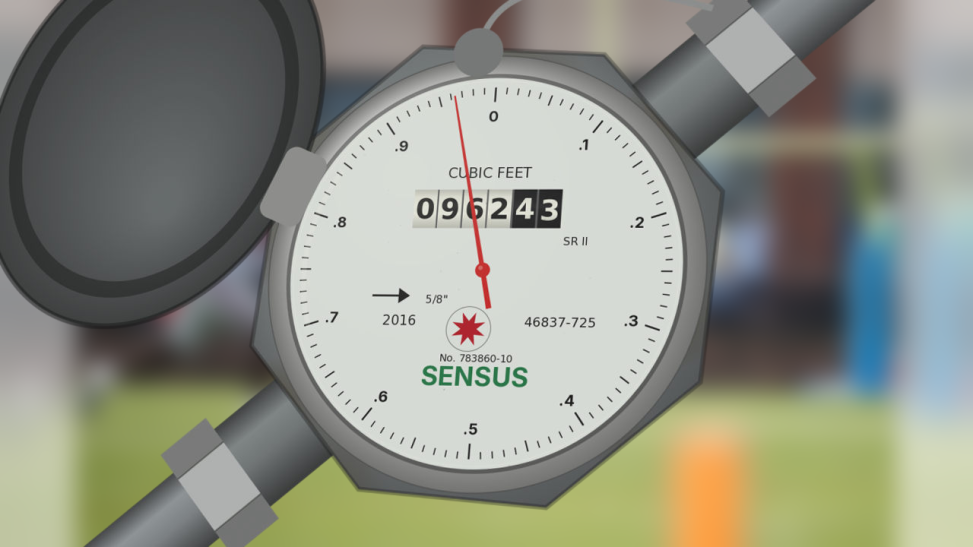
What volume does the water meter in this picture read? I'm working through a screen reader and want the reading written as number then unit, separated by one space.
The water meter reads 96242.96 ft³
